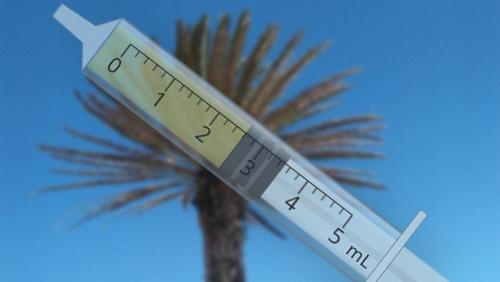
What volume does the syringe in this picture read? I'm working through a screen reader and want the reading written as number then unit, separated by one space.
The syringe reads 2.6 mL
